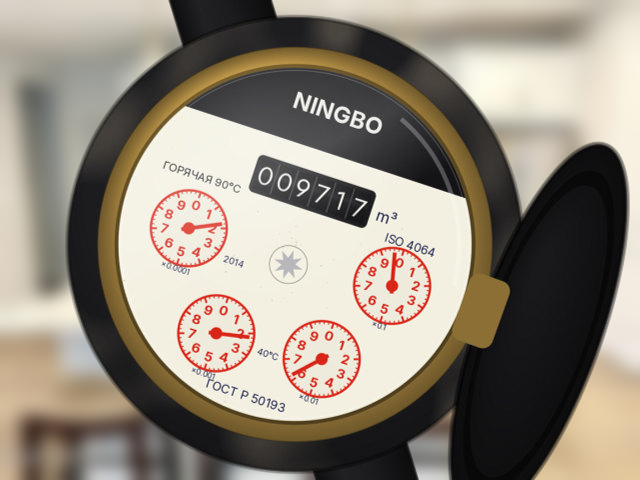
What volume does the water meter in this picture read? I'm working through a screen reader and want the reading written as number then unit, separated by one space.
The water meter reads 9716.9621 m³
